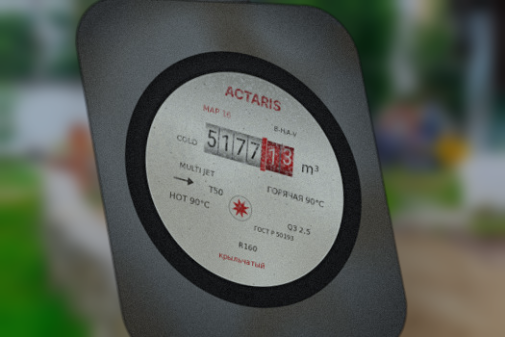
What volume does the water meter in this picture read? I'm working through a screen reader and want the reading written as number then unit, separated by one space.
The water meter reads 5177.13 m³
